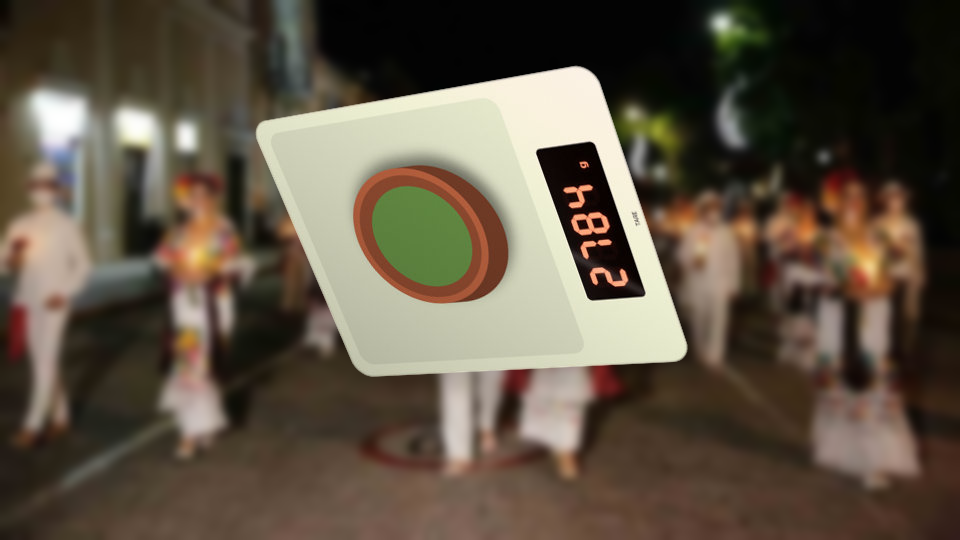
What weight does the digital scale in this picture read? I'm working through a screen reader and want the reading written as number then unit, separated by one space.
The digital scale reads 2784 g
